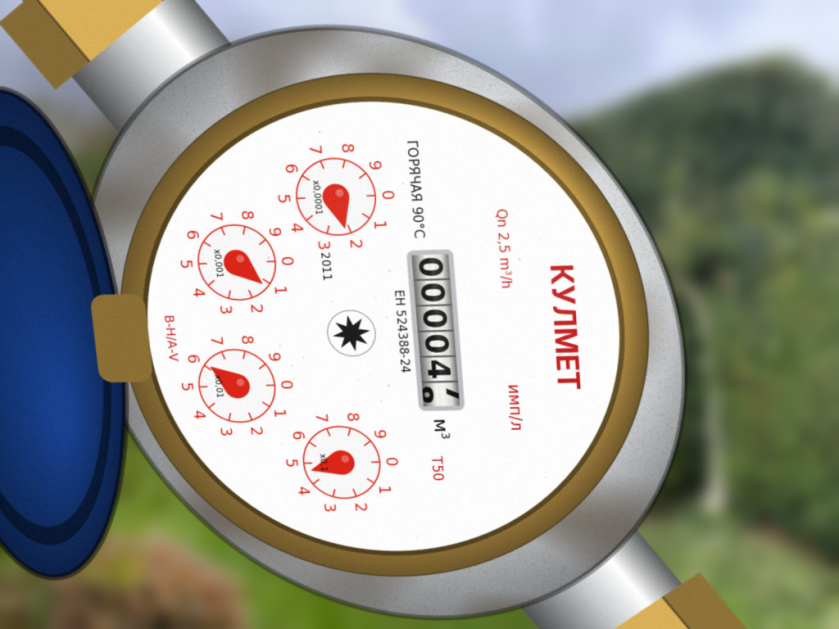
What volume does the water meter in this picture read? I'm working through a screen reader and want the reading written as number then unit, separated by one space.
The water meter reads 47.4612 m³
